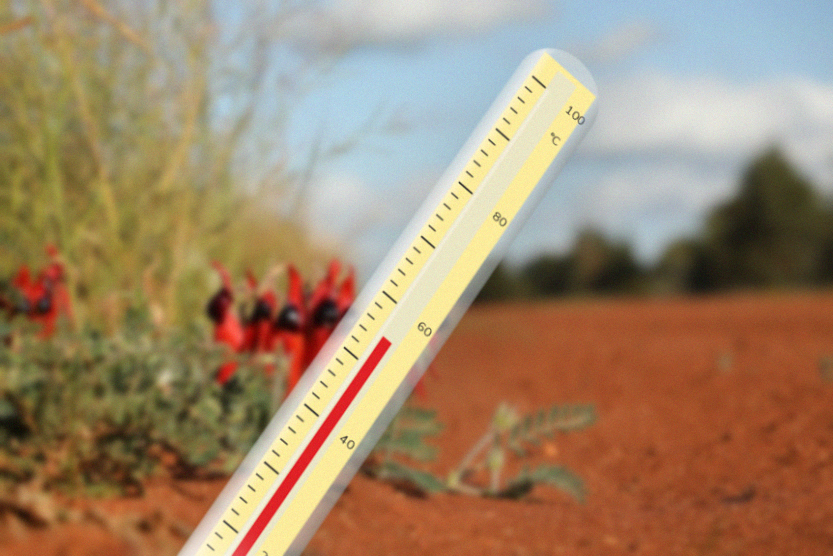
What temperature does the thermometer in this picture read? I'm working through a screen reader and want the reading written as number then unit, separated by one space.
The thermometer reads 55 °C
